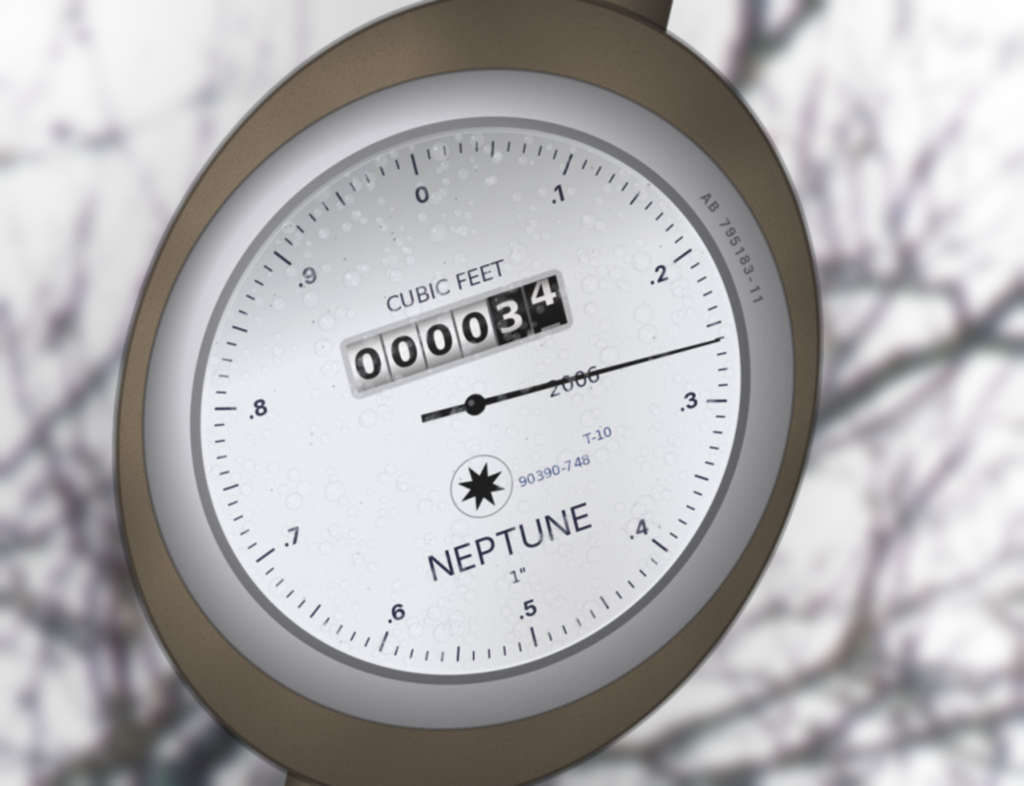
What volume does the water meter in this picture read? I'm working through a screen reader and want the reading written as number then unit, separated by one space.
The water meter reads 34.26 ft³
